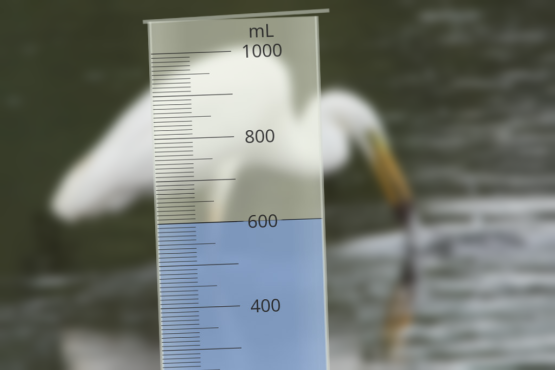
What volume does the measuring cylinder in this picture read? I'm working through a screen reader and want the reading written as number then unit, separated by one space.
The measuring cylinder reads 600 mL
